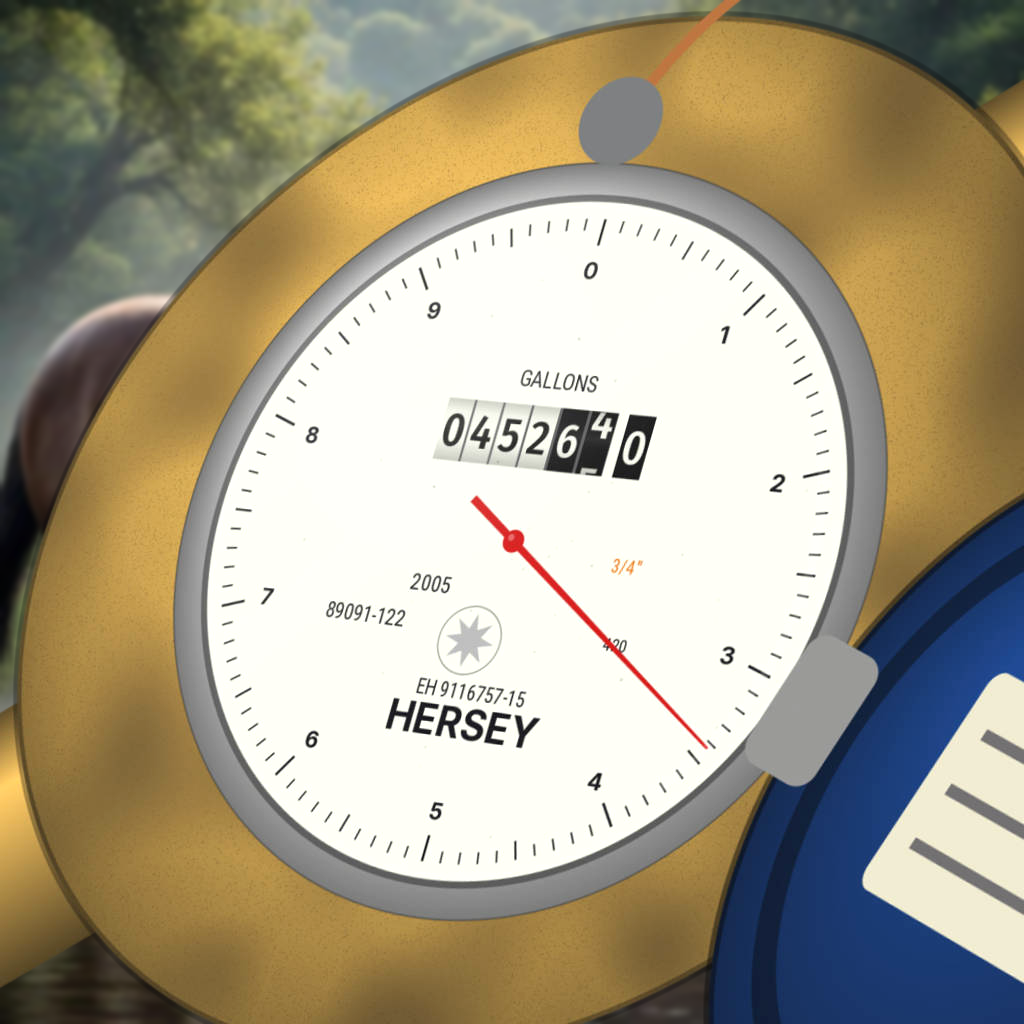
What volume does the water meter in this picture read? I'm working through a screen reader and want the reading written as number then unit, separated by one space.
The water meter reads 452643.4 gal
